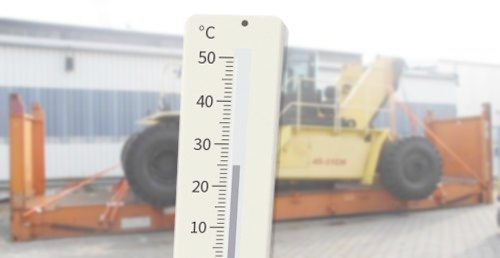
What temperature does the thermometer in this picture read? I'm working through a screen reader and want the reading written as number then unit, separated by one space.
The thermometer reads 25 °C
